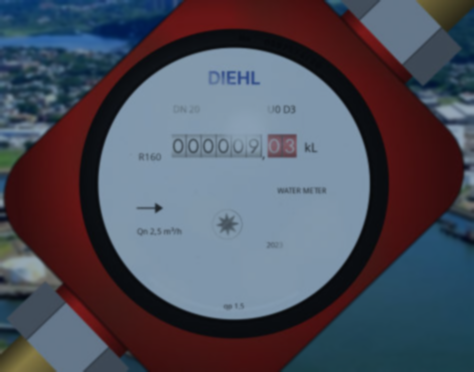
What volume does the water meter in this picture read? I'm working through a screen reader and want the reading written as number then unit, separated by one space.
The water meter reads 9.03 kL
